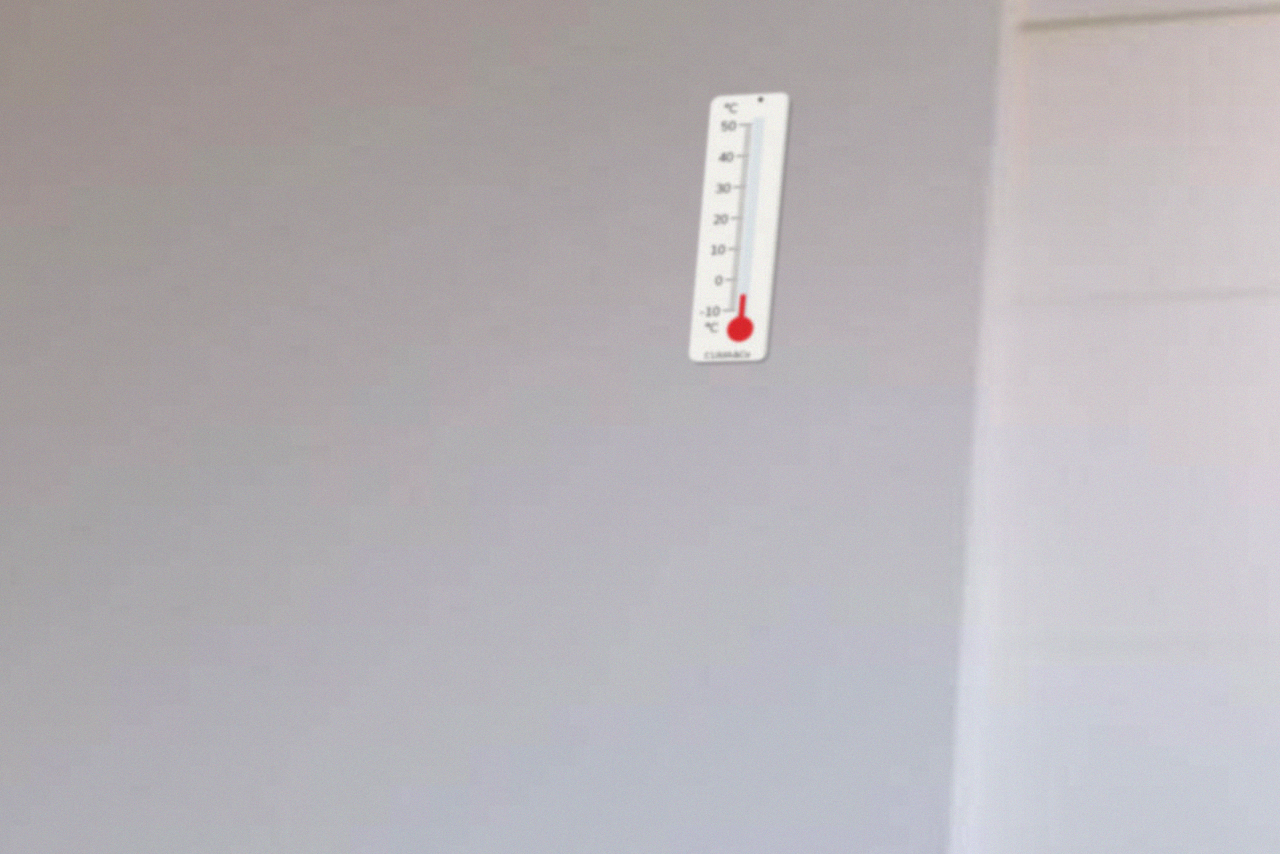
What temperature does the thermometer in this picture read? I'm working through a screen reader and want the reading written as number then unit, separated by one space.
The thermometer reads -5 °C
